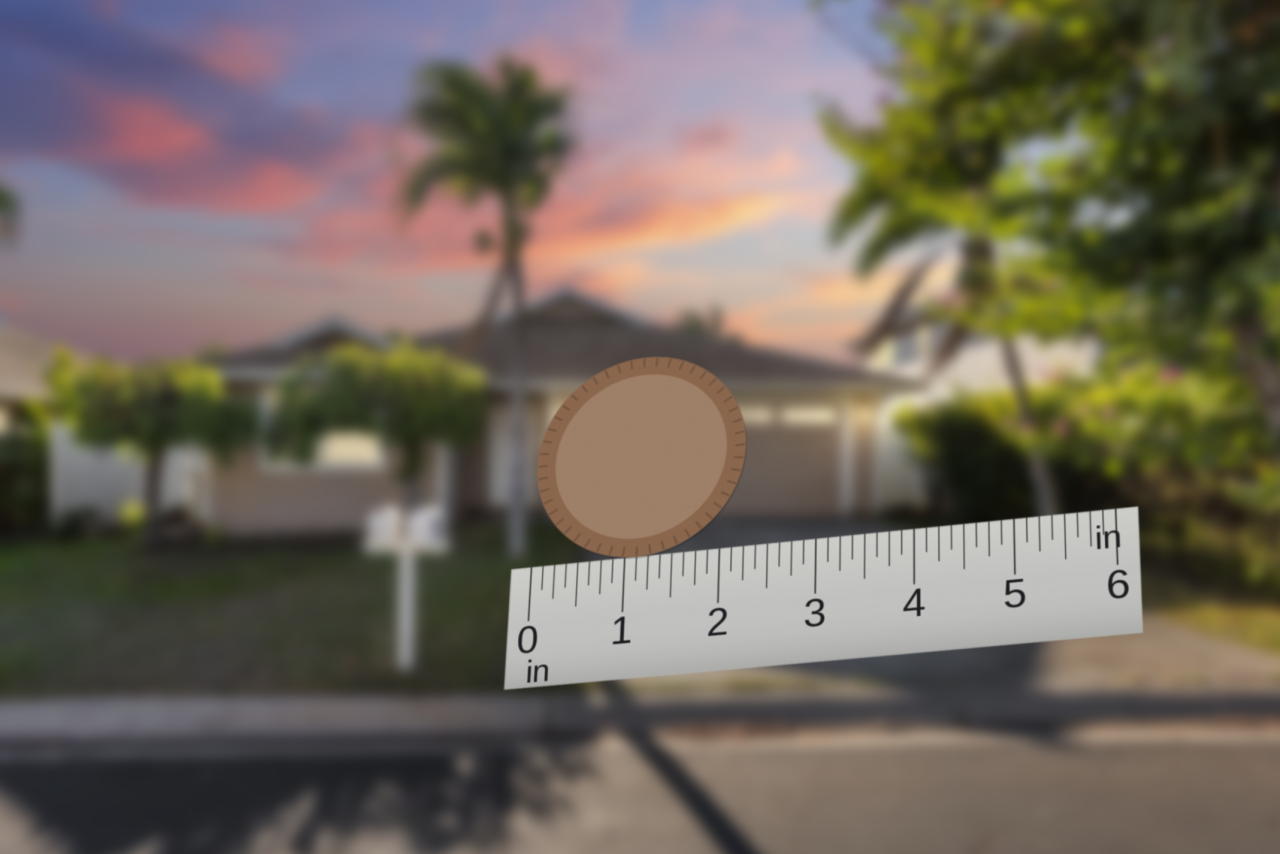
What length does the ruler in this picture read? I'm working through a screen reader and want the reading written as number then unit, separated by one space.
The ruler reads 2.25 in
